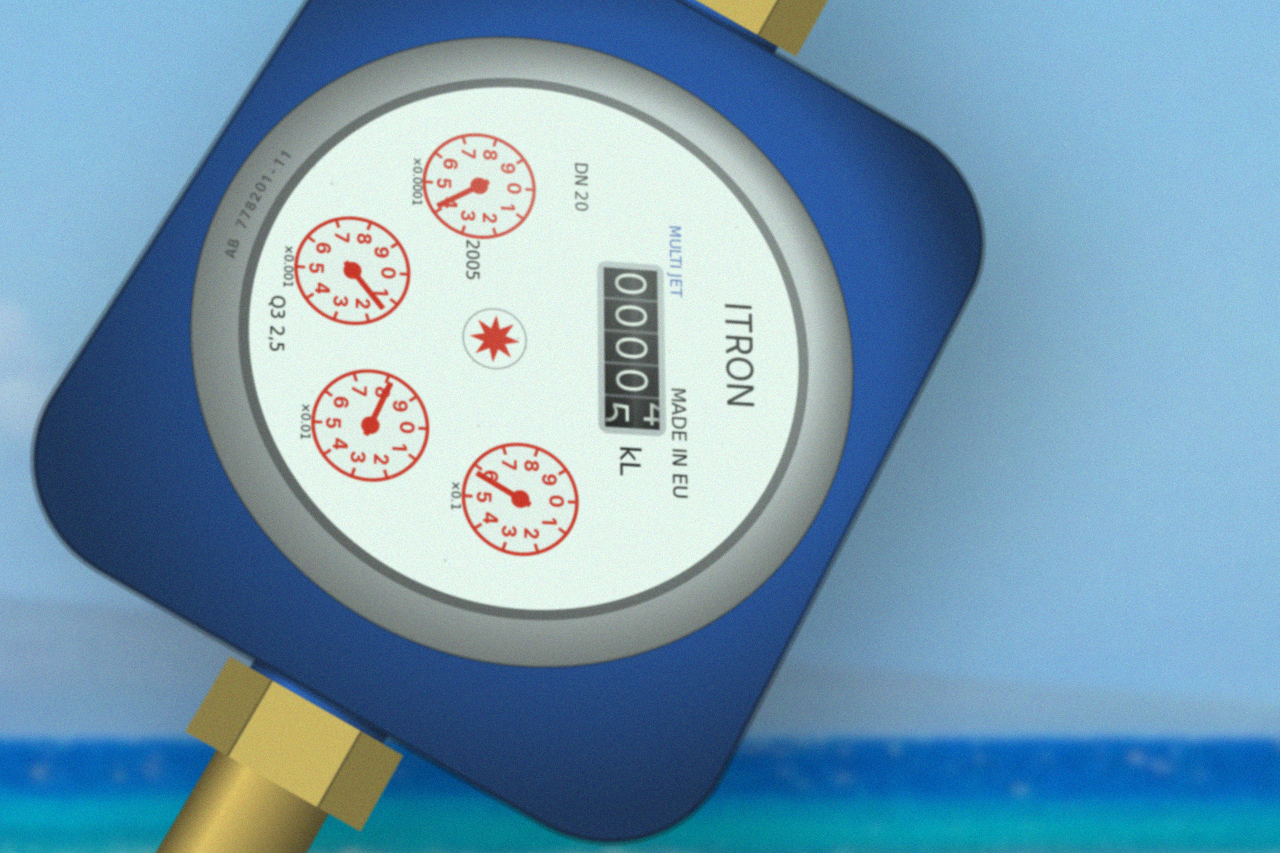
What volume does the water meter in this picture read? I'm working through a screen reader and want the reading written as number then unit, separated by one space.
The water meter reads 4.5814 kL
